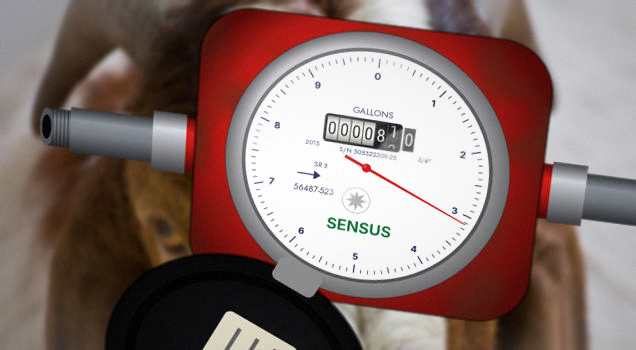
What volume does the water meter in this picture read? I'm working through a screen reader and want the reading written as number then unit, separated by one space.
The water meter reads 813.1 gal
